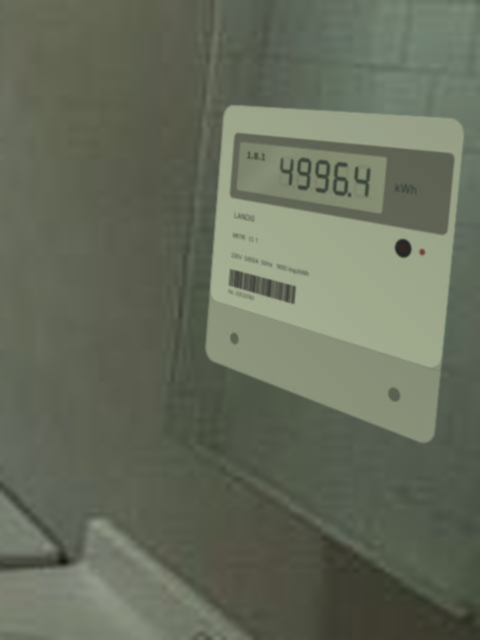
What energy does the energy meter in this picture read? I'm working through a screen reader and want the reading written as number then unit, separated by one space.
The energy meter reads 4996.4 kWh
